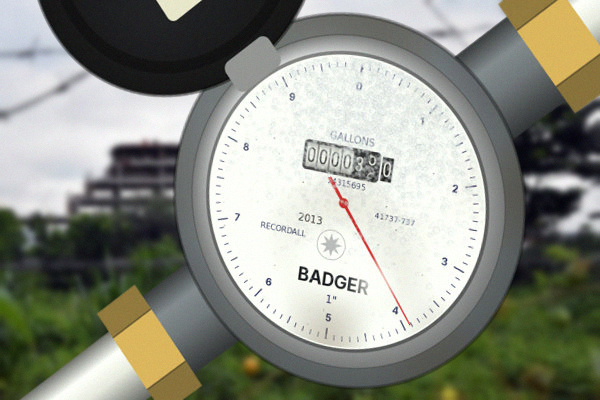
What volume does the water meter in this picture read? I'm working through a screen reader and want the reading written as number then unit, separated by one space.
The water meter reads 353.9 gal
